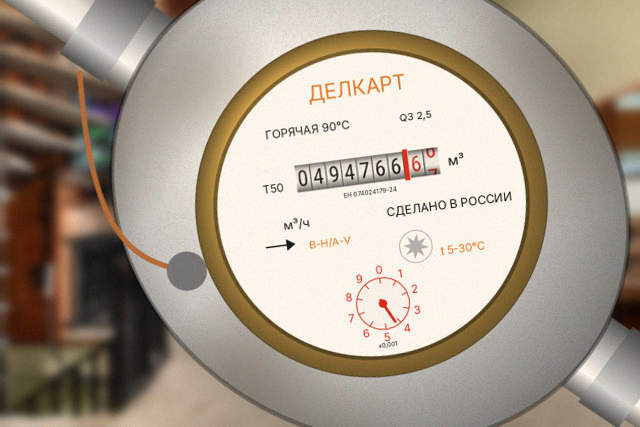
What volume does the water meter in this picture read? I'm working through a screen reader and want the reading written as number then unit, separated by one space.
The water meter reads 494766.664 m³
